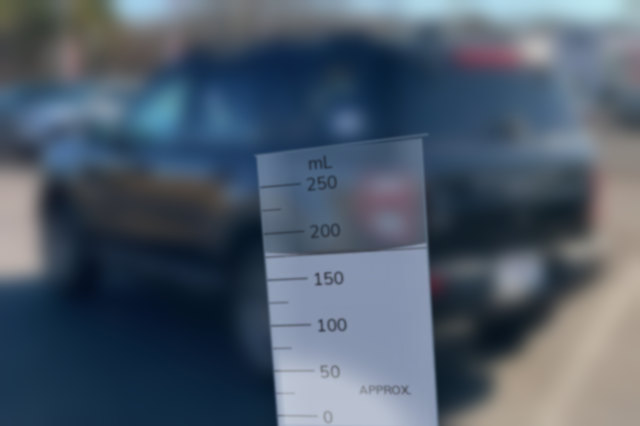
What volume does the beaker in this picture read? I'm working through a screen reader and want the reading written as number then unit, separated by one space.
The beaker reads 175 mL
